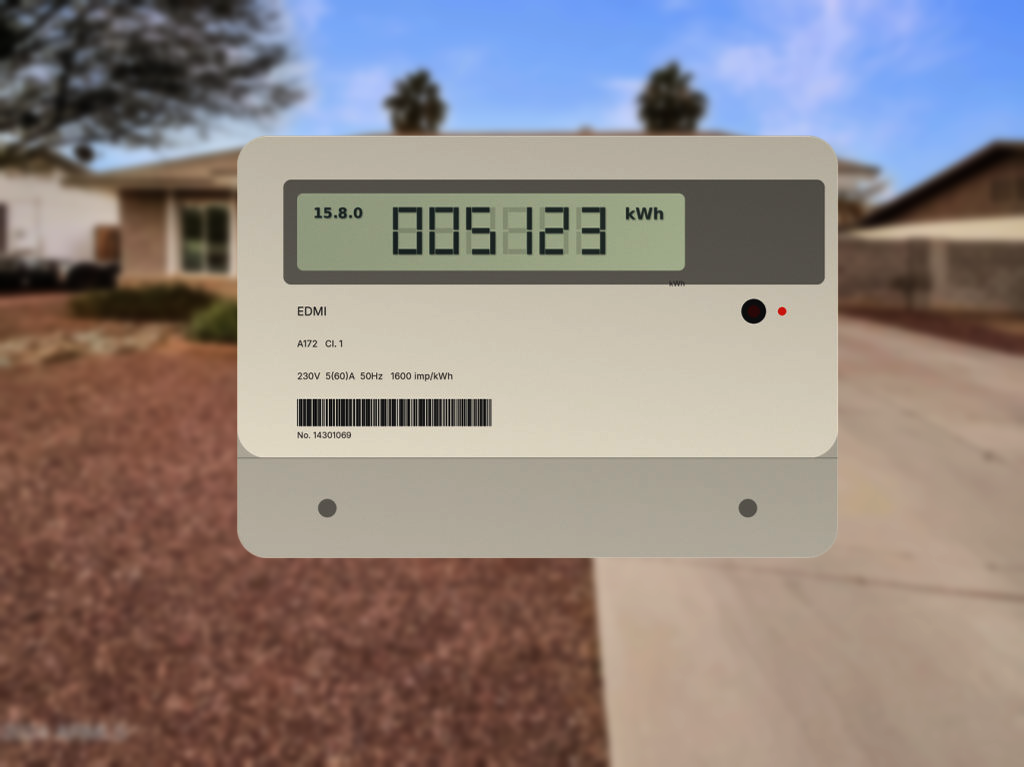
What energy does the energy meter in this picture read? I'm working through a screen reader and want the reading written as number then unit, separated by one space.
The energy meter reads 5123 kWh
